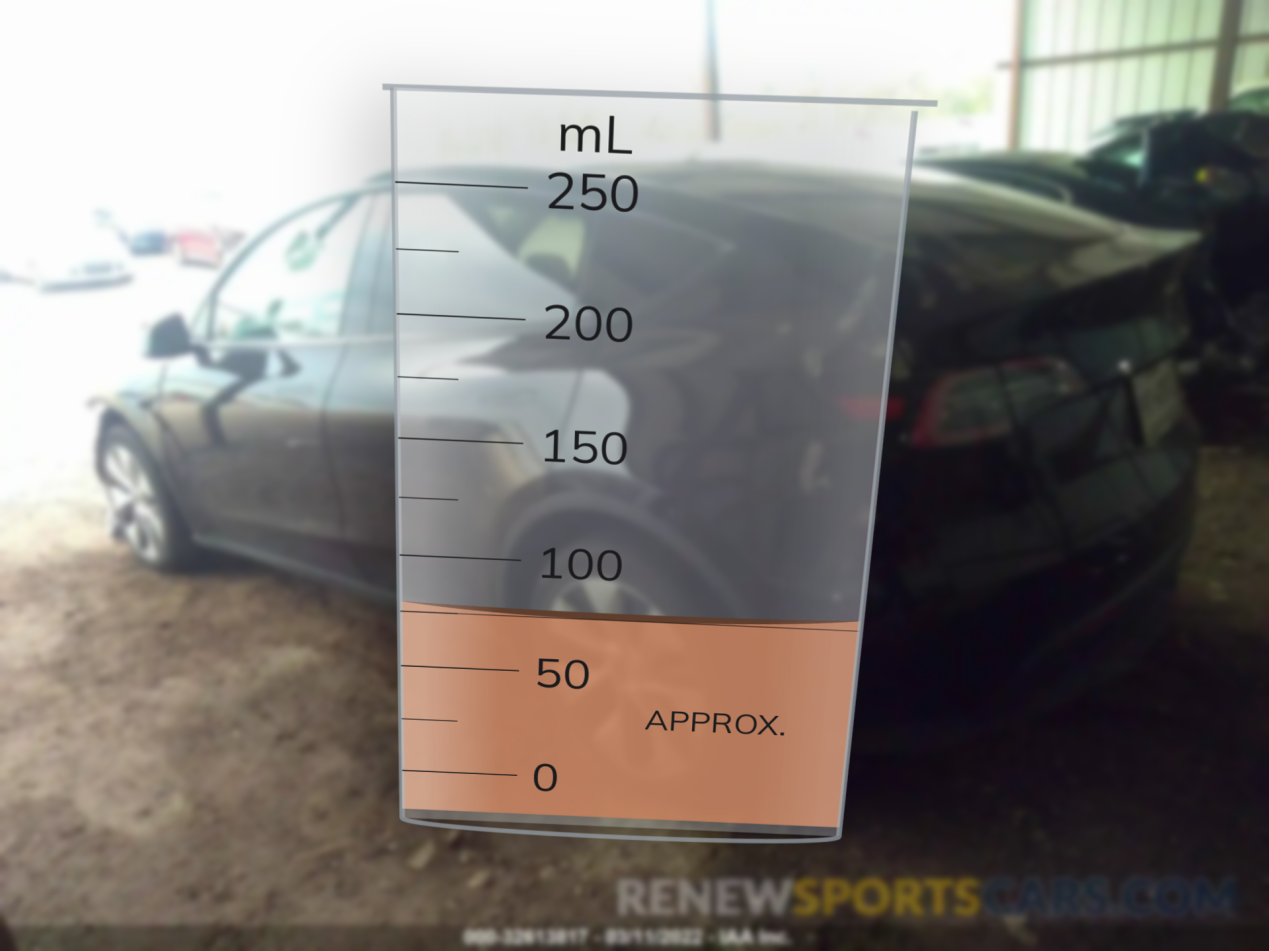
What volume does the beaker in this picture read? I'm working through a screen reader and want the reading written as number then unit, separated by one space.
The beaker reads 75 mL
